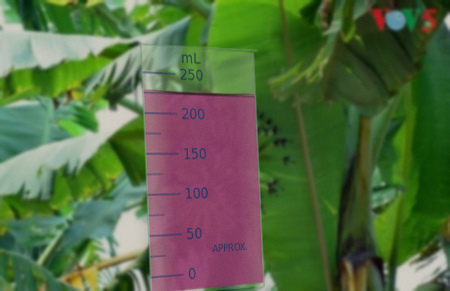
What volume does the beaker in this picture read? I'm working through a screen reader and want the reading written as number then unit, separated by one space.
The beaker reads 225 mL
